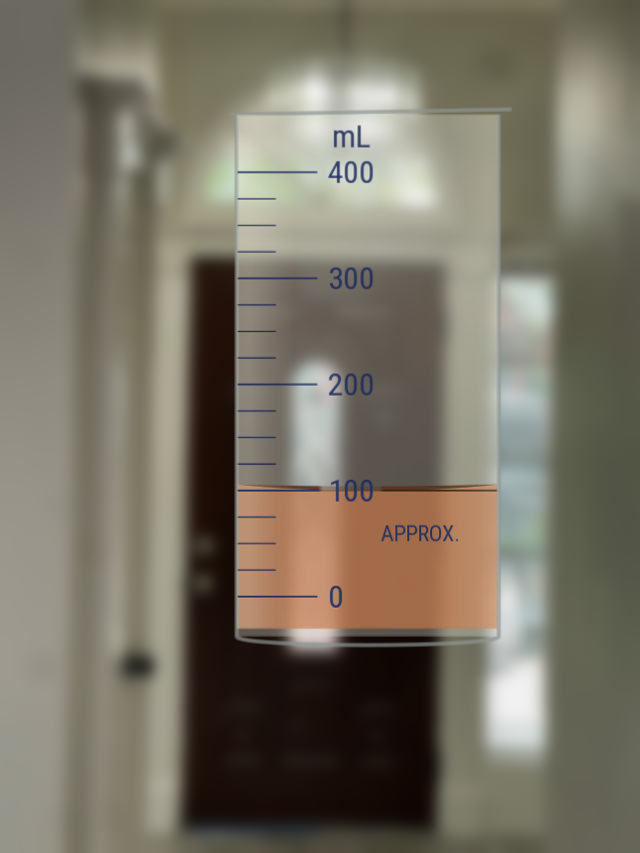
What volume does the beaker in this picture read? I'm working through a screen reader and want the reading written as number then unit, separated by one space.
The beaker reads 100 mL
